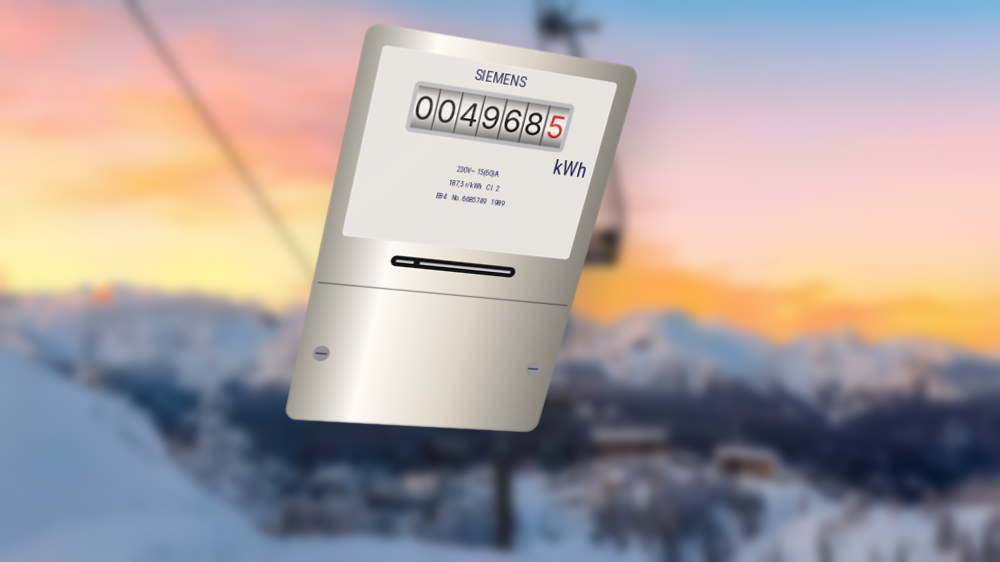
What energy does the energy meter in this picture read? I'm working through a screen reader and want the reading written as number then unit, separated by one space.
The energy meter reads 4968.5 kWh
